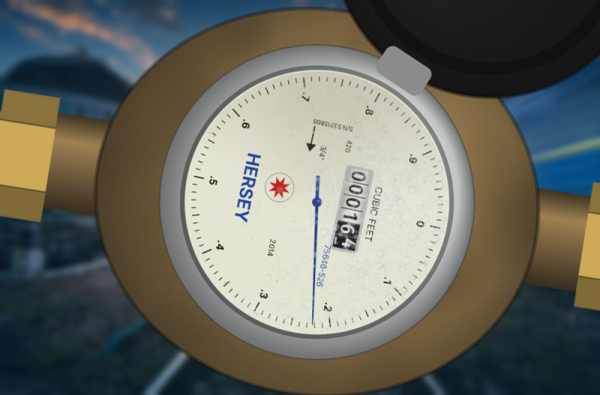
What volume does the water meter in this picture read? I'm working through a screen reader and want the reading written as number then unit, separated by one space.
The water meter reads 164.22 ft³
